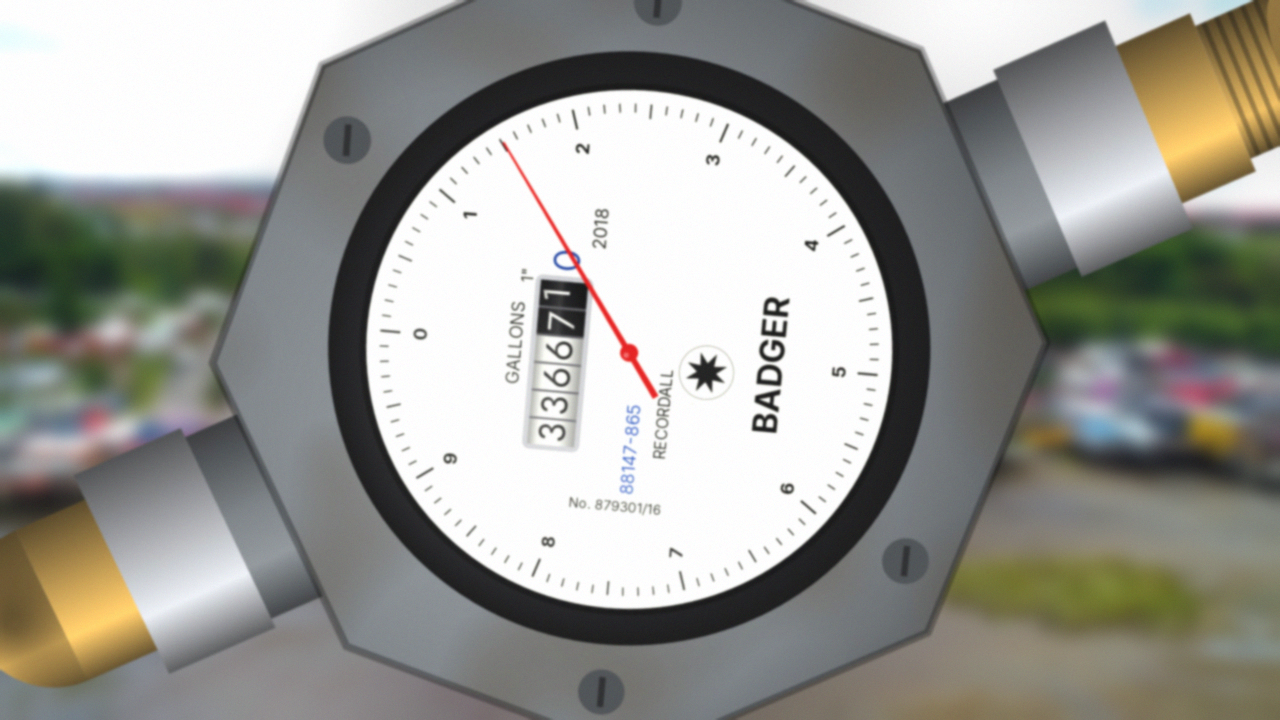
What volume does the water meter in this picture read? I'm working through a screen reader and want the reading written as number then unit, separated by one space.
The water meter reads 3366711.5 gal
